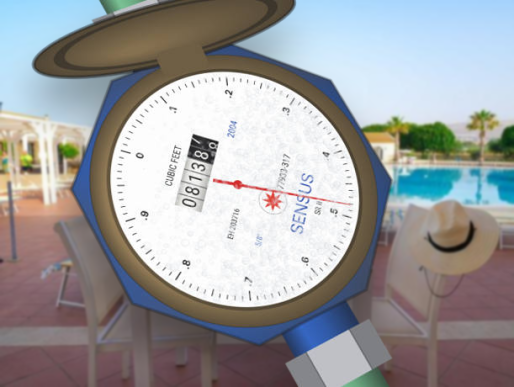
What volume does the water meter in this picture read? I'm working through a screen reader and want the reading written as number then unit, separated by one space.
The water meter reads 81387.48 ft³
